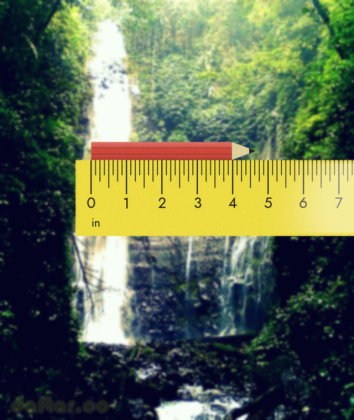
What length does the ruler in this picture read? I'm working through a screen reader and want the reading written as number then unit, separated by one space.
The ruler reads 4.625 in
